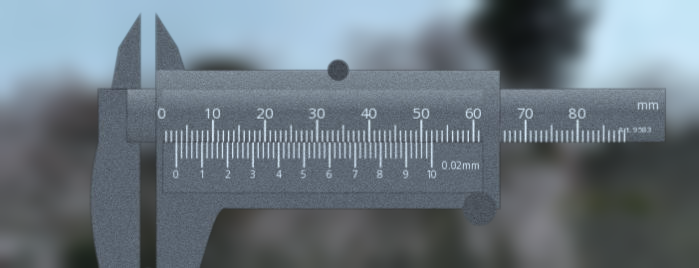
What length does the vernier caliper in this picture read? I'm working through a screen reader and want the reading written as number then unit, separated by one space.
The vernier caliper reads 3.0 mm
